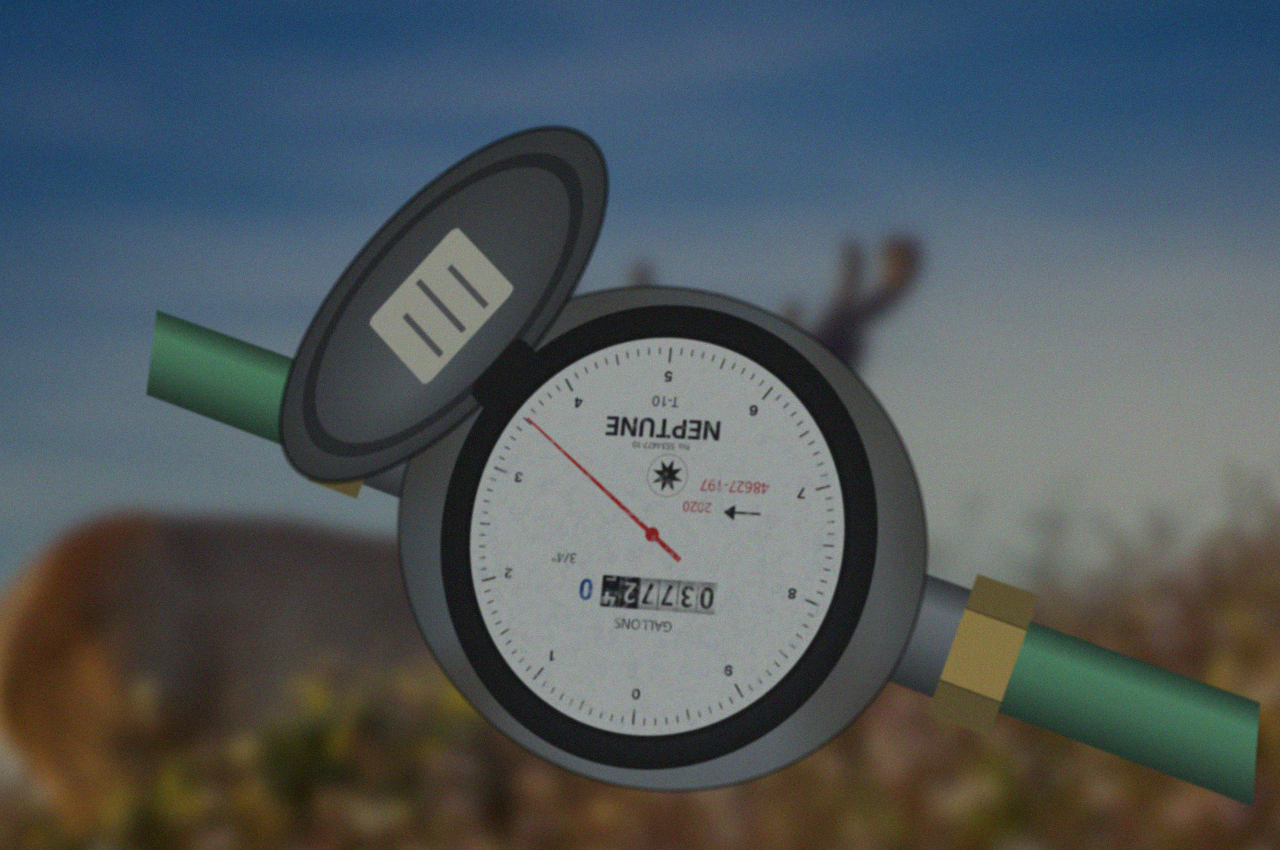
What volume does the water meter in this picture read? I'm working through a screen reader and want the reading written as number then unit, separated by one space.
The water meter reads 377243.5 gal
